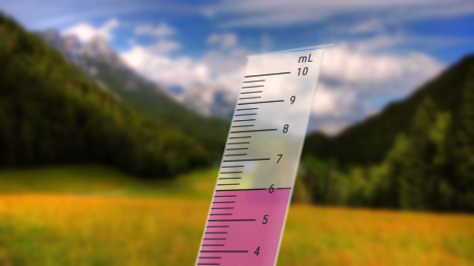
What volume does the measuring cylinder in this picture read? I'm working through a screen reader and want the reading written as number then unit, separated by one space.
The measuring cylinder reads 6 mL
